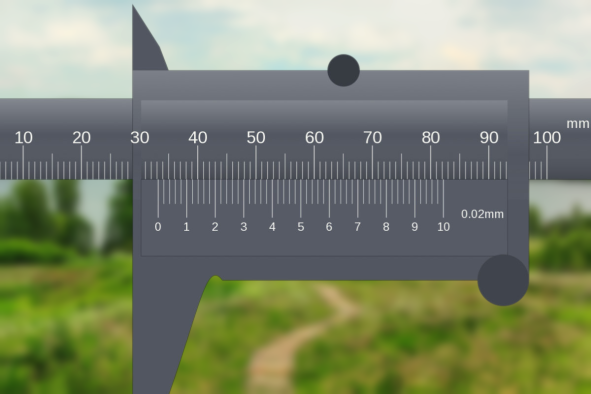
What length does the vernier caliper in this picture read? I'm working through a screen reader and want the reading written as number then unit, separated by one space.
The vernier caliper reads 33.2 mm
